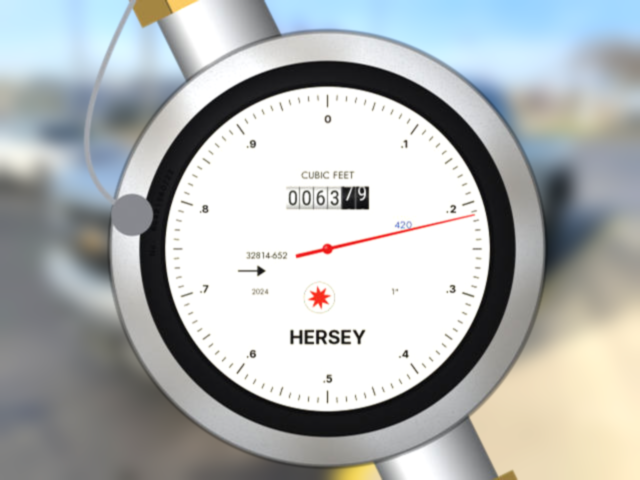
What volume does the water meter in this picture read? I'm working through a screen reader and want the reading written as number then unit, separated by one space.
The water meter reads 6379.21 ft³
